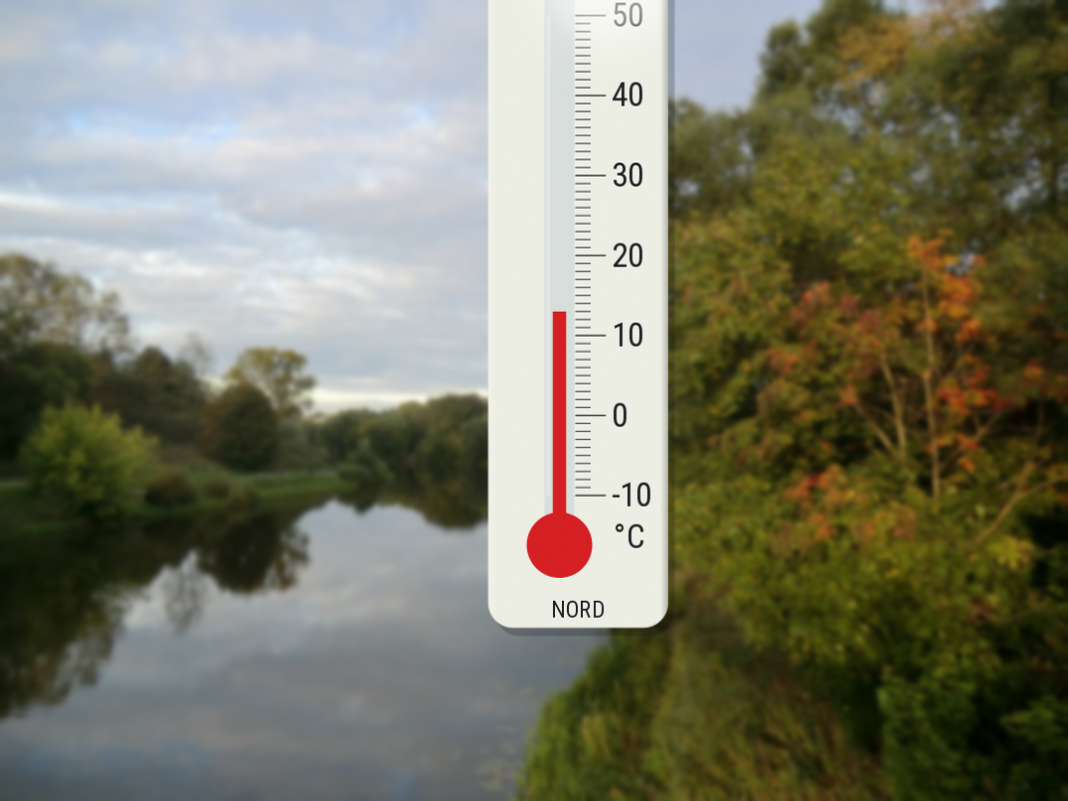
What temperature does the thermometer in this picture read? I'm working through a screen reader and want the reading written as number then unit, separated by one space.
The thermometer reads 13 °C
